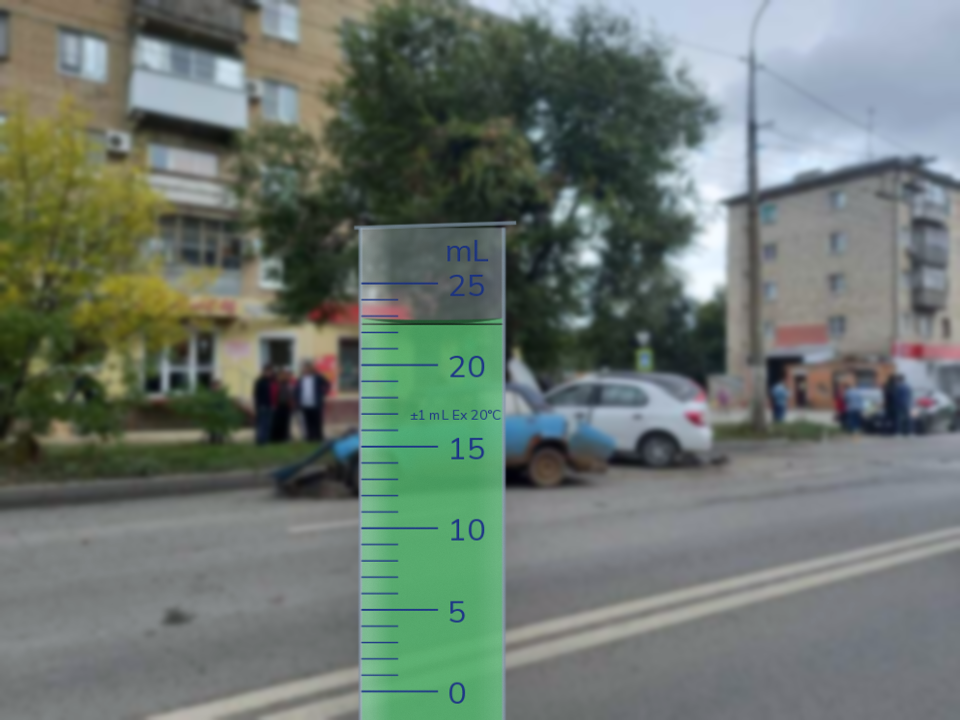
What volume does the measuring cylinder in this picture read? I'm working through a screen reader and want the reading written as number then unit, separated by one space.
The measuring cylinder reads 22.5 mL
